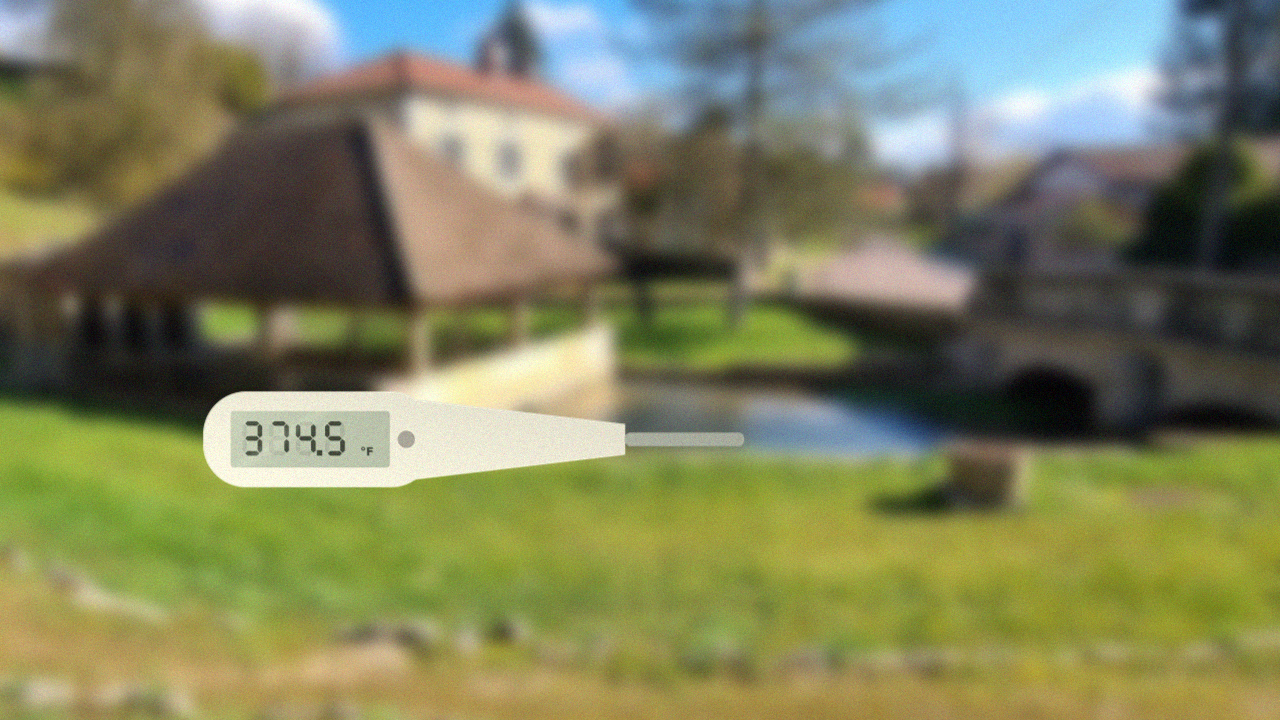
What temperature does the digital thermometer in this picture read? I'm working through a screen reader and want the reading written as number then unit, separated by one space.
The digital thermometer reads 374.5 °F
